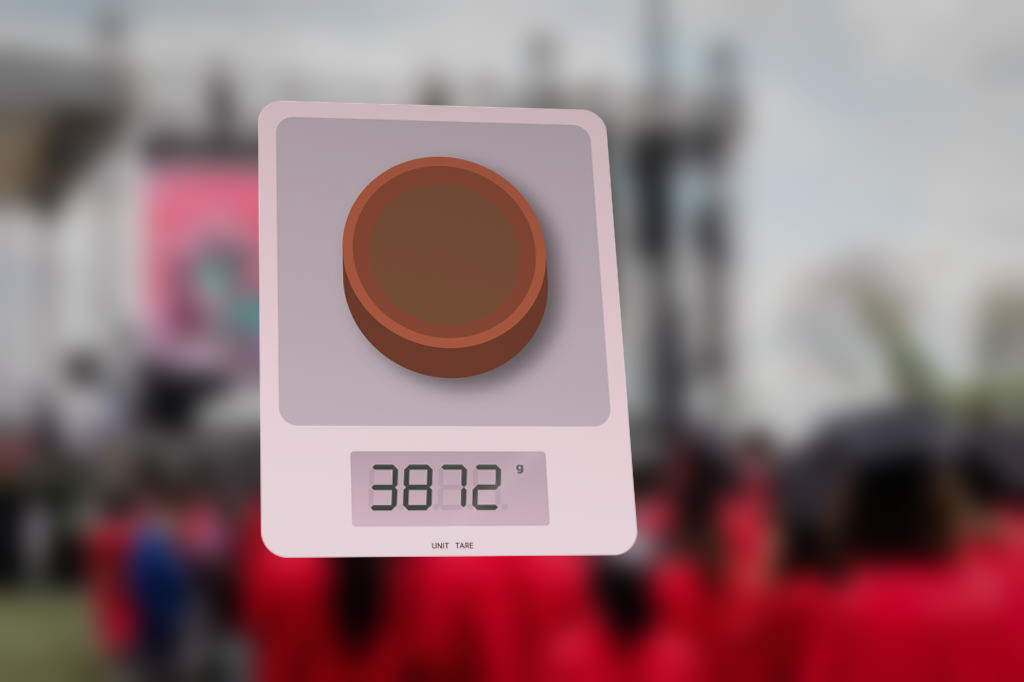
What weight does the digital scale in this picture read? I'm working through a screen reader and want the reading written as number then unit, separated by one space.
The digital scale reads 3872 g
